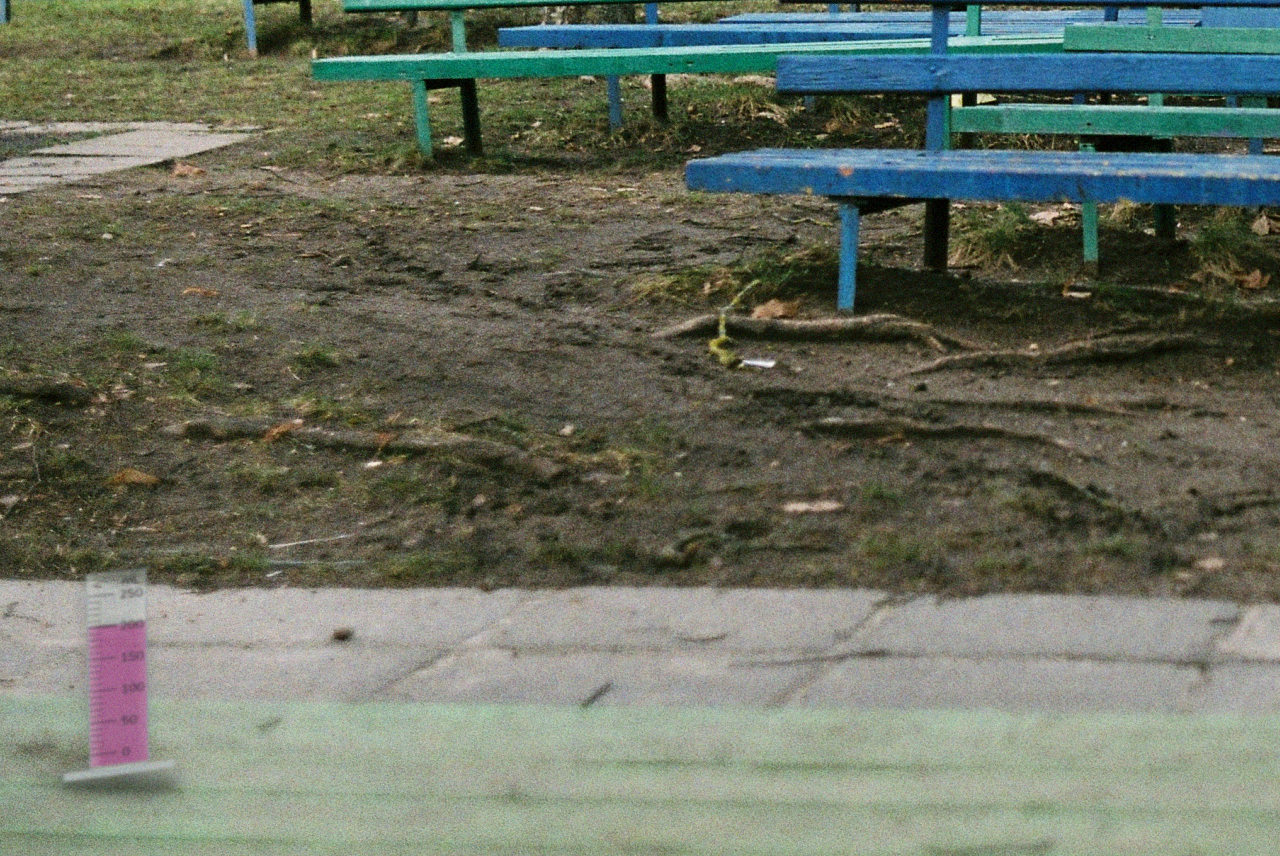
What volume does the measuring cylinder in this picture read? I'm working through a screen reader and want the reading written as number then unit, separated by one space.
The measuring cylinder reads 200 mL
